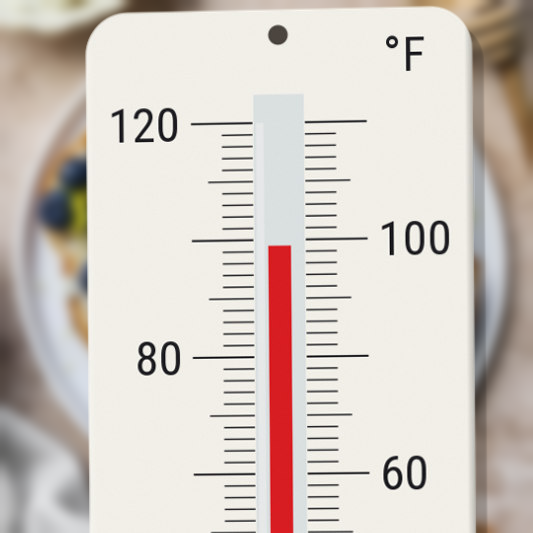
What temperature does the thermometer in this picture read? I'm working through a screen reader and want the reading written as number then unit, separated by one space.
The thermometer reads 99 °F
